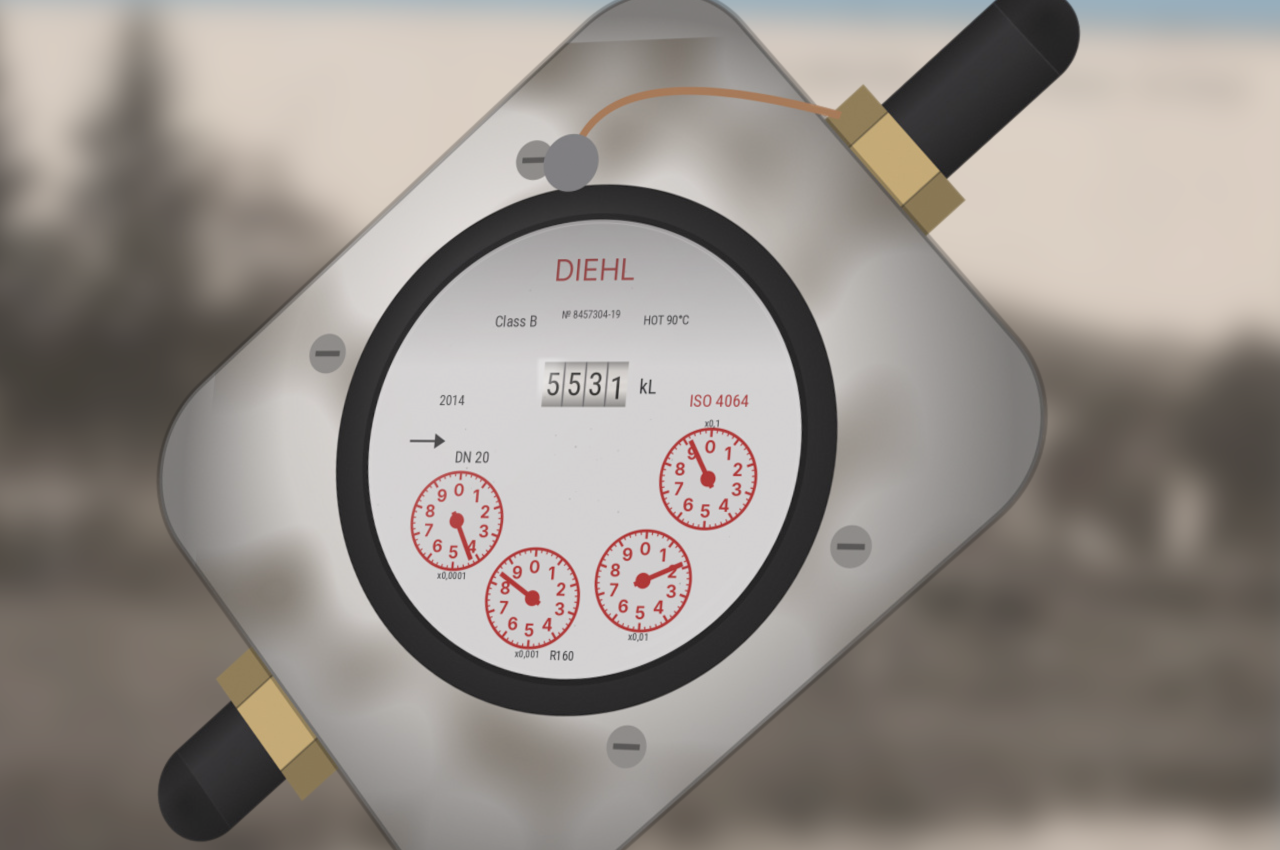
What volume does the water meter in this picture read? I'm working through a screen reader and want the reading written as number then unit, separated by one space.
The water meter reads 5530.9184 kL
